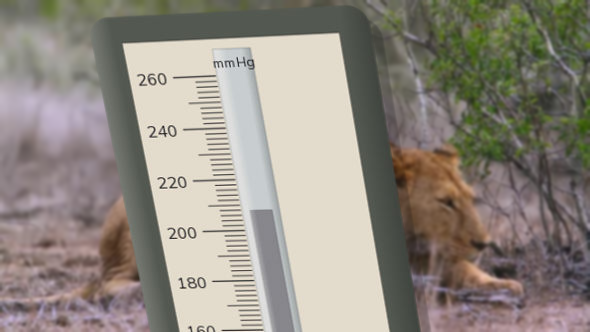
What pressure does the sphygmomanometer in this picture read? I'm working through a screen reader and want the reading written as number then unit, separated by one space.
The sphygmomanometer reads 208 mmHg
